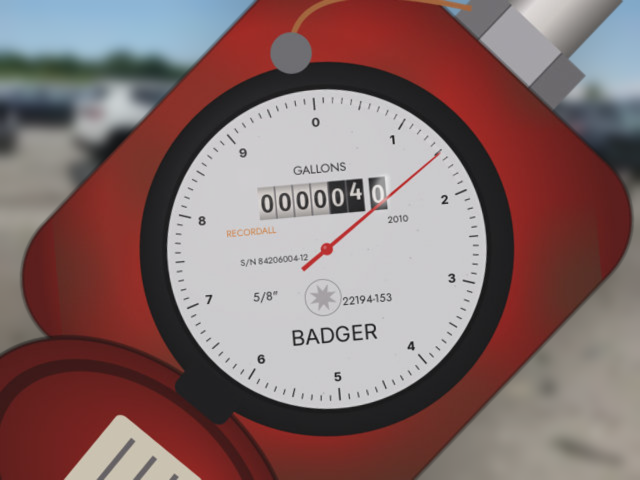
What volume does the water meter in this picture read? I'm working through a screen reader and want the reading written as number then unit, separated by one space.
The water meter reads 41.5 gal
